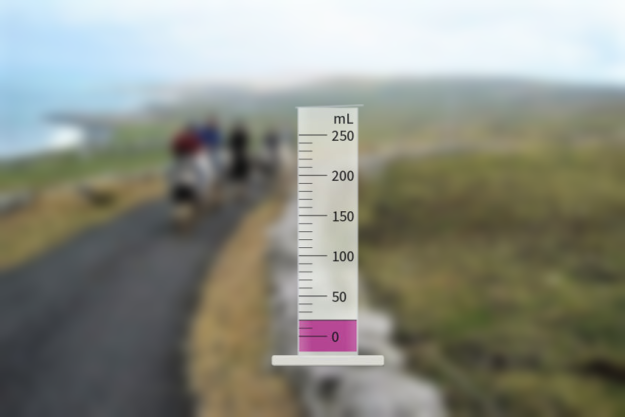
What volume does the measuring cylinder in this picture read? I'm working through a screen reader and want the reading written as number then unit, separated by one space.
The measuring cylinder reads 20 mL
